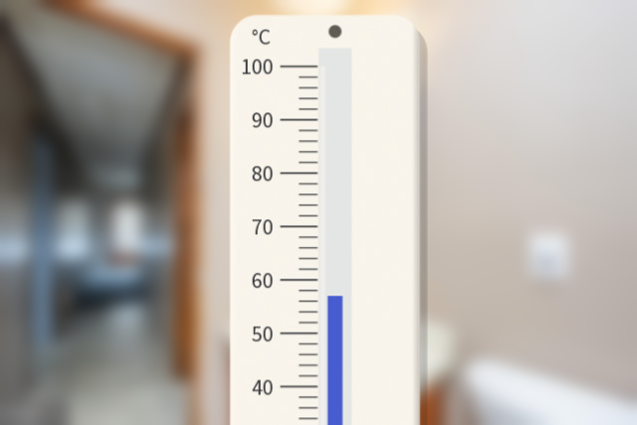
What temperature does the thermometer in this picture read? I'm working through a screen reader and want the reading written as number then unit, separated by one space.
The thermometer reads 57 °C
